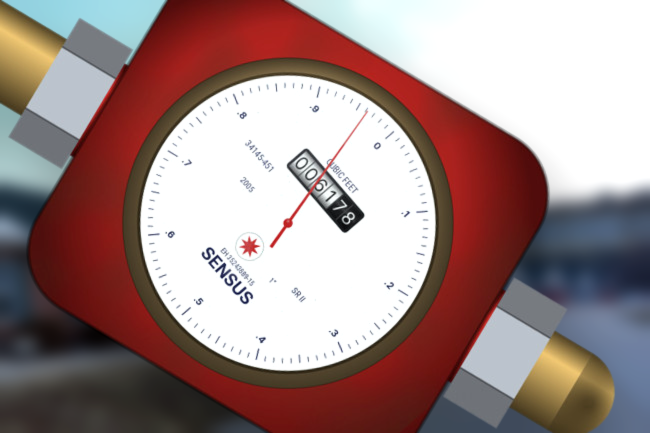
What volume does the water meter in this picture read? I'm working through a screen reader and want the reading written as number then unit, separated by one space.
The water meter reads 6177.96 ft³
